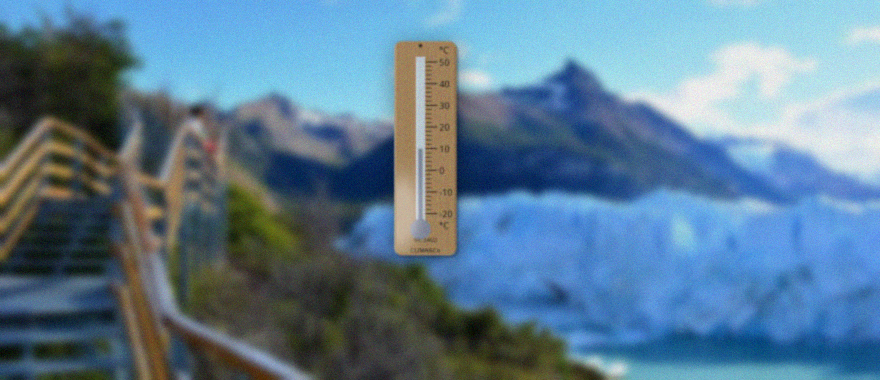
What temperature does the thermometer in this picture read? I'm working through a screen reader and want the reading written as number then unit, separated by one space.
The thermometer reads 10 °C
